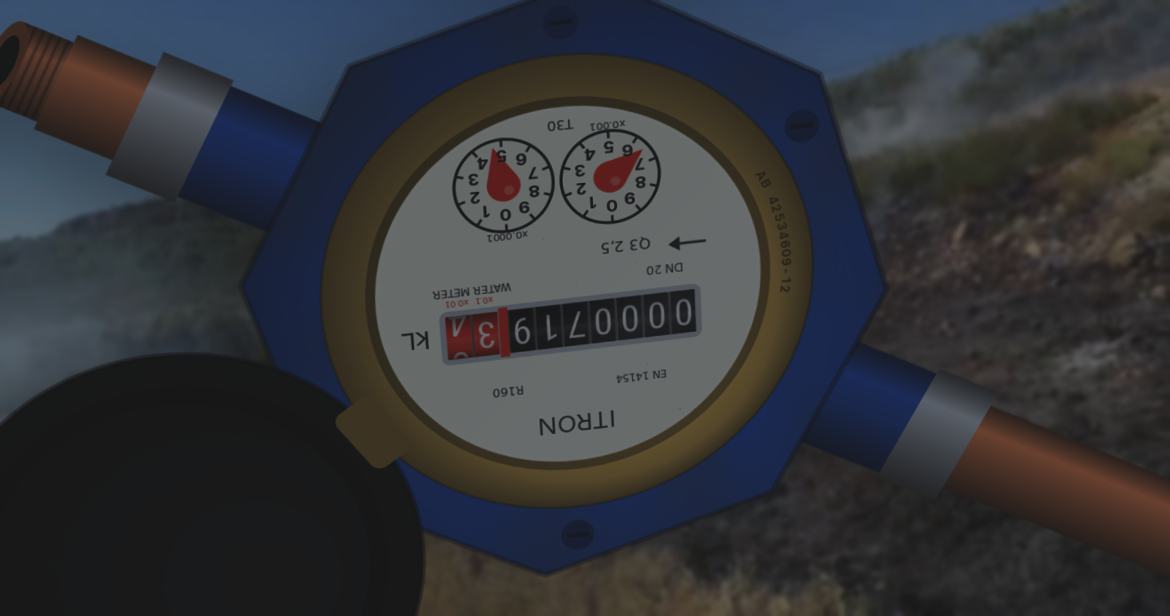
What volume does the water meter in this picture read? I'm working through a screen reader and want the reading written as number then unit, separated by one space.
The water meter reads 719.3364 kL
